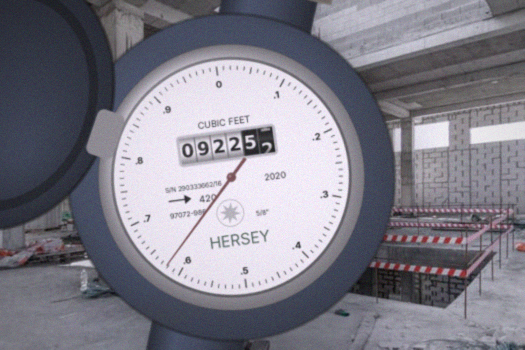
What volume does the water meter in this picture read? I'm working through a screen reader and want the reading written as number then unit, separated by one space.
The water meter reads 92251.62 ft³
